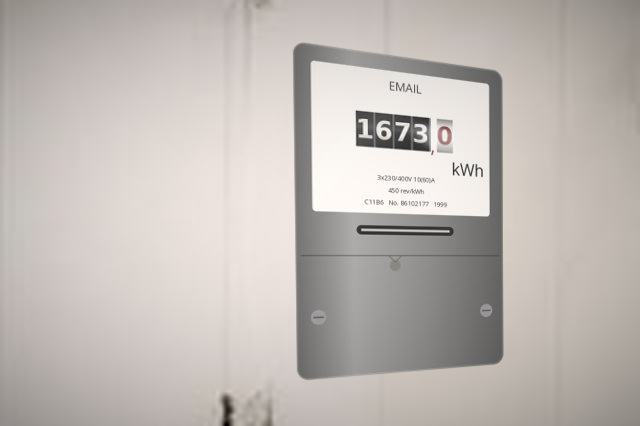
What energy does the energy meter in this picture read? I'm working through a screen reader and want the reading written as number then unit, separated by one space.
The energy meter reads 1673.0 kWh
